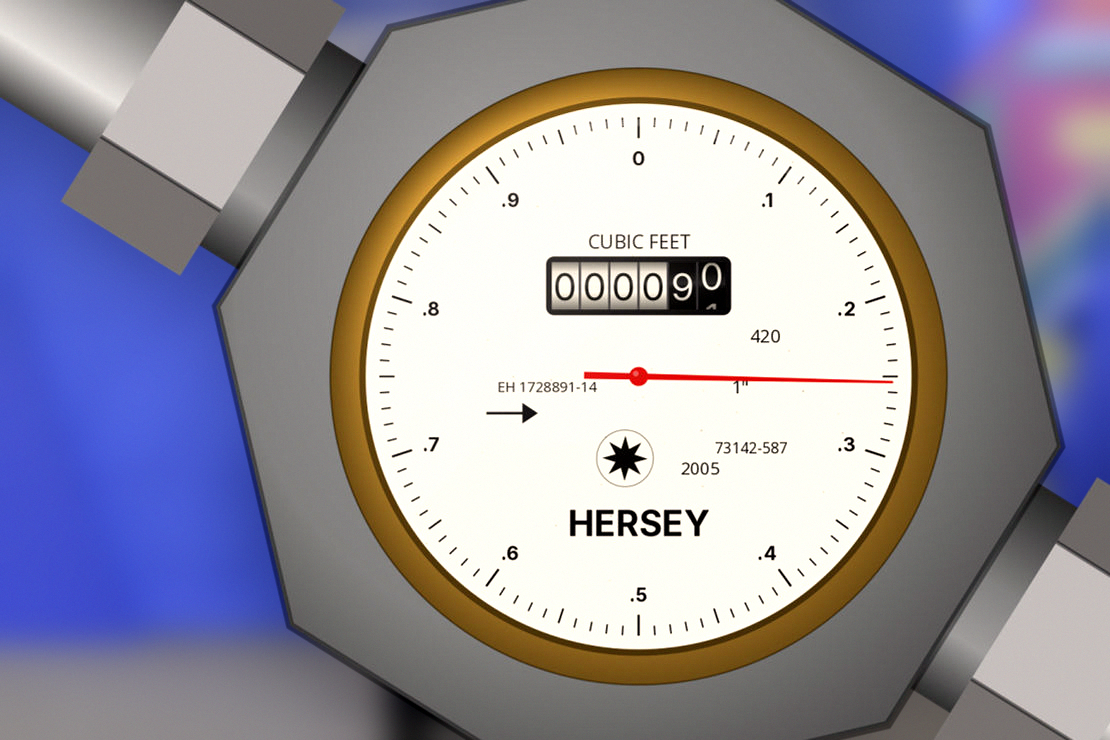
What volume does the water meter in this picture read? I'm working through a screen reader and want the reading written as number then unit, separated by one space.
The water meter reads 90.25 ft³
